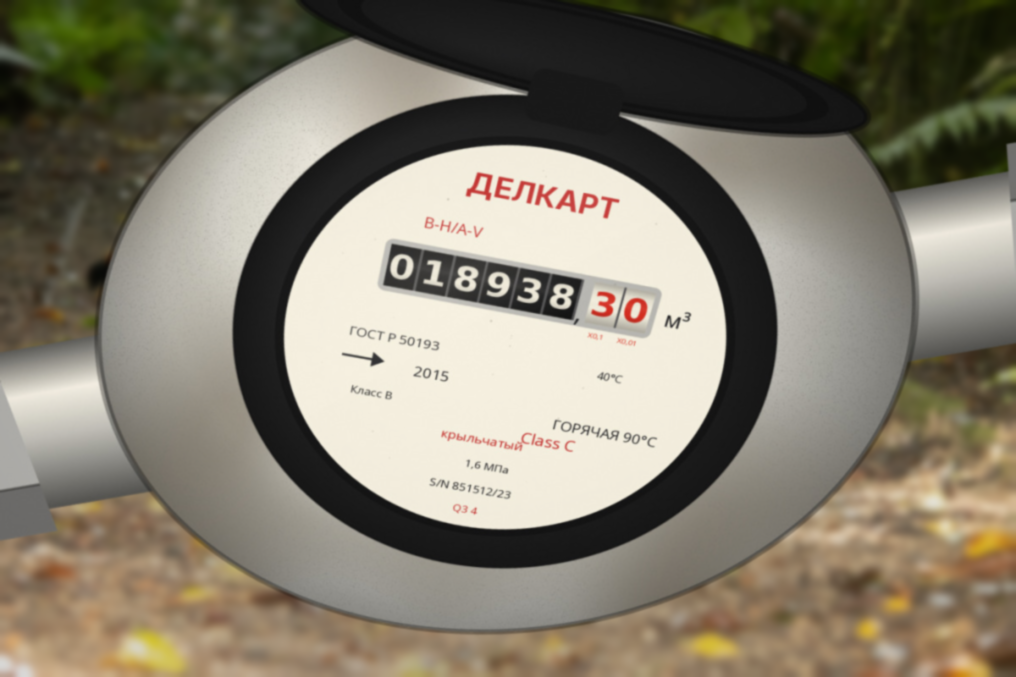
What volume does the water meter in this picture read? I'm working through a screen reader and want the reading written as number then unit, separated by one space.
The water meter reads 18938.30 m³
